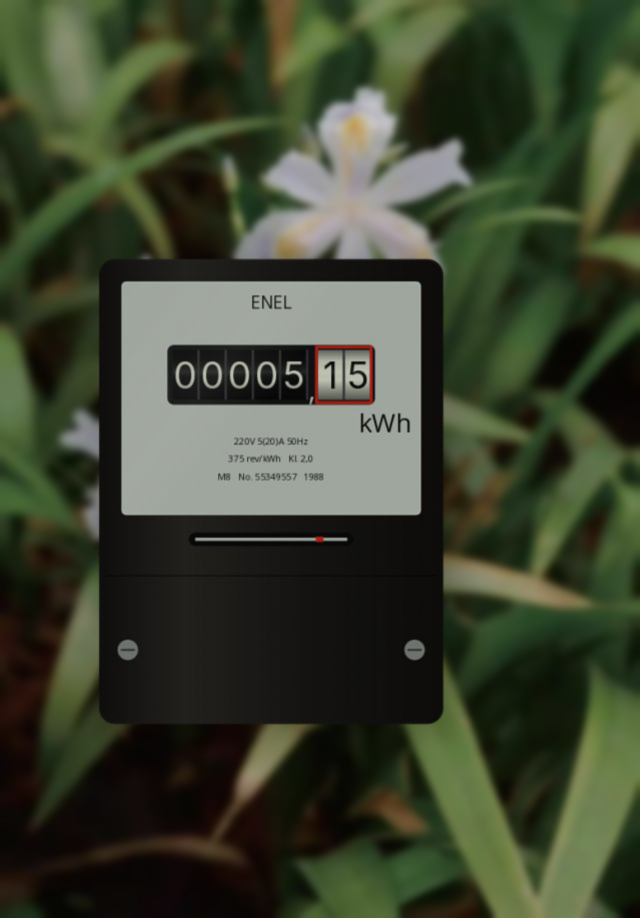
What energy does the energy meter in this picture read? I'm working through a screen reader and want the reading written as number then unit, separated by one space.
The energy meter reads 5.15 kWh
